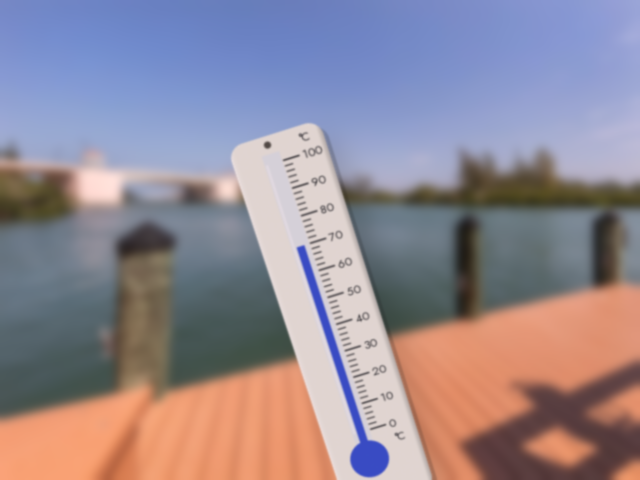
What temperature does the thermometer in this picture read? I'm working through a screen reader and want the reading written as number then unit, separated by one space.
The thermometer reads 70 °C
